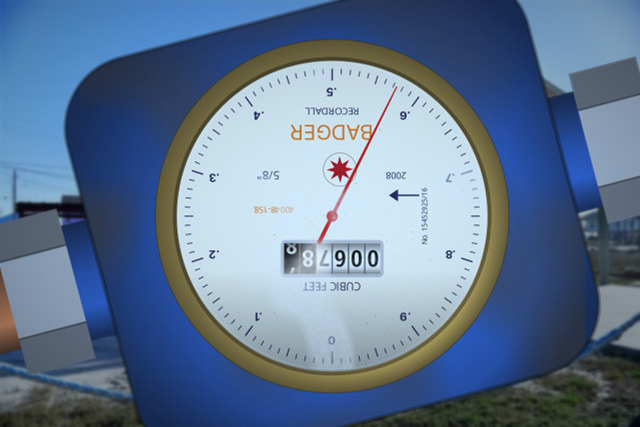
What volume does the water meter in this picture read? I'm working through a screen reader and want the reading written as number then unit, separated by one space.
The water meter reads 6787.57 ft³
